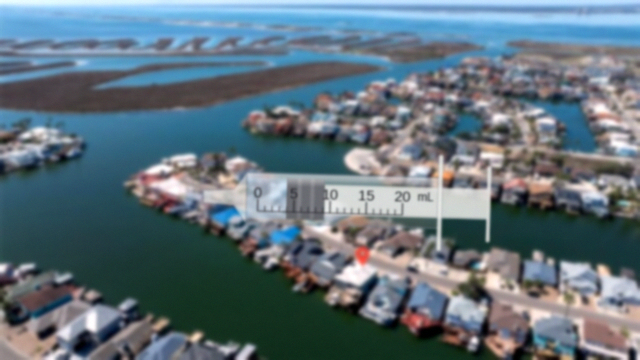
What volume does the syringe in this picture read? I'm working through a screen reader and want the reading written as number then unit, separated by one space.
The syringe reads 4 mL
